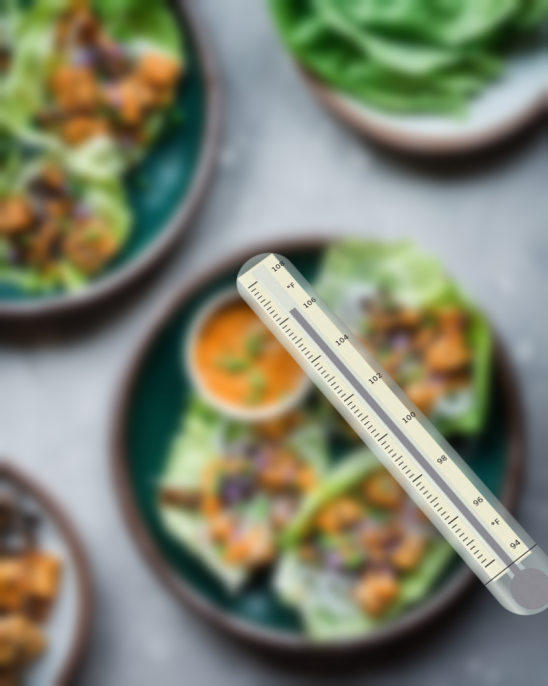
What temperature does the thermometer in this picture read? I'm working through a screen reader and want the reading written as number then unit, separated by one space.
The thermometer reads 106.2 °F
